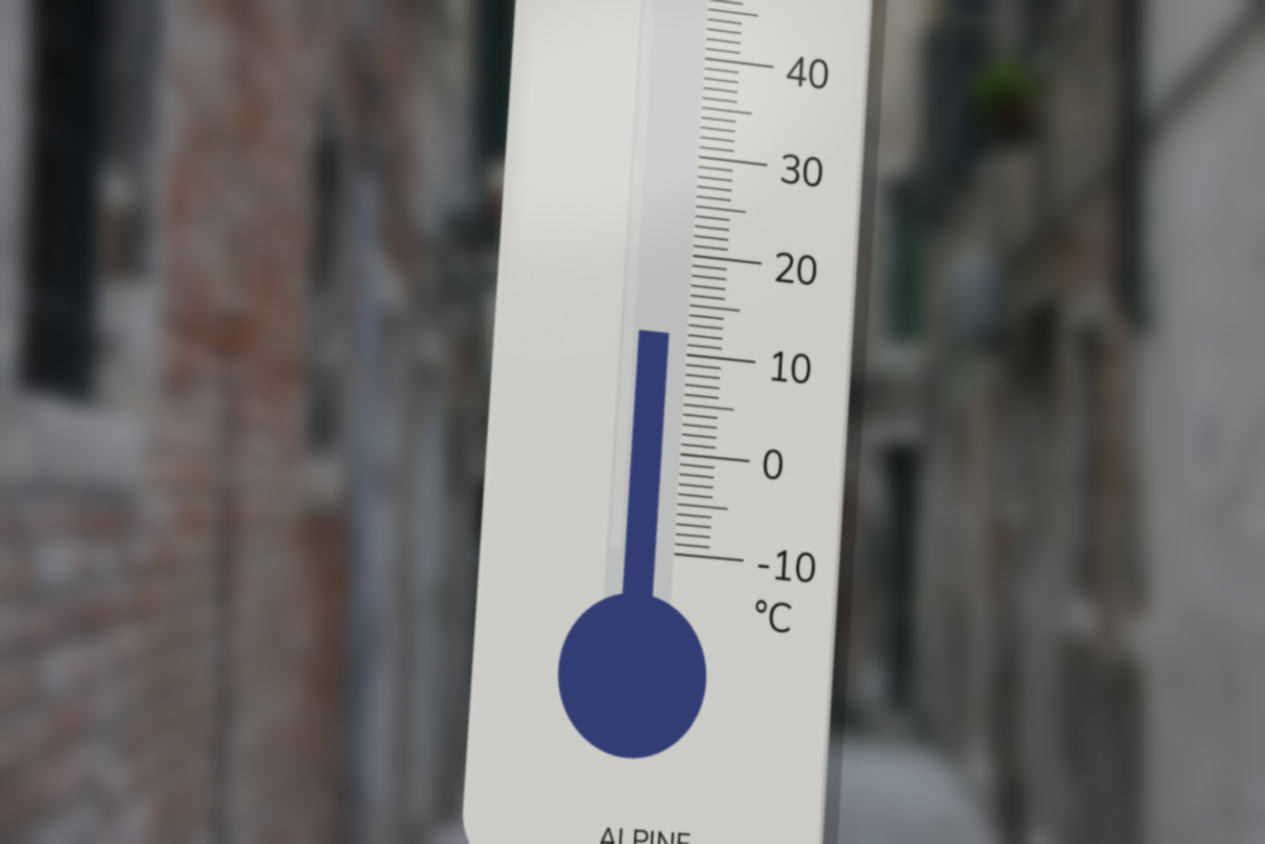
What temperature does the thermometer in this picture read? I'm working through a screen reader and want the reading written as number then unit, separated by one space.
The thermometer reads 12 °C
